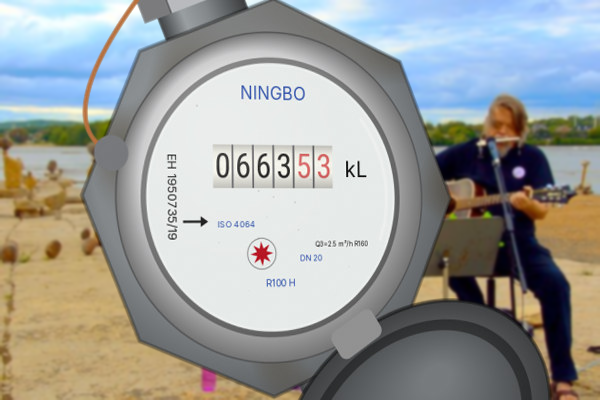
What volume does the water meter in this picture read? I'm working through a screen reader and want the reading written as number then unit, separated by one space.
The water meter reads 663.53 kL
